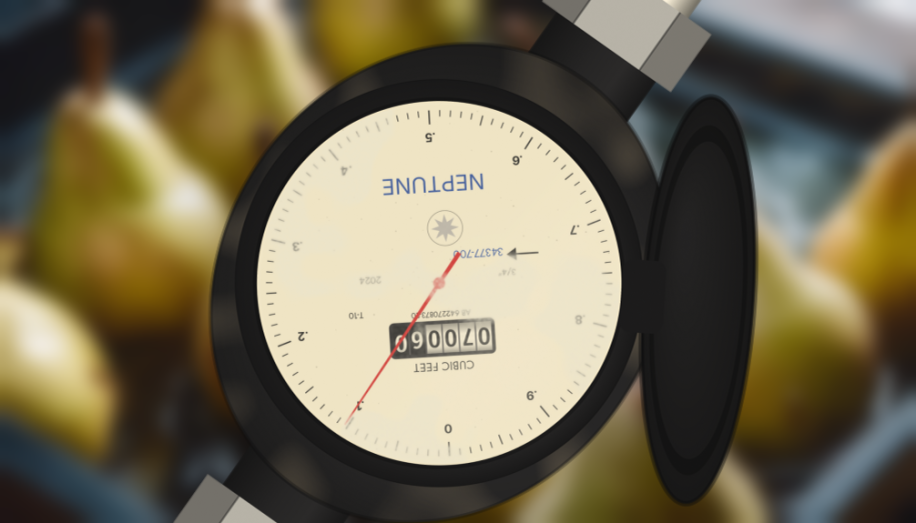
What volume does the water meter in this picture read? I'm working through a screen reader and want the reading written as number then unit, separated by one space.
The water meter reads 70060.10 ft³
